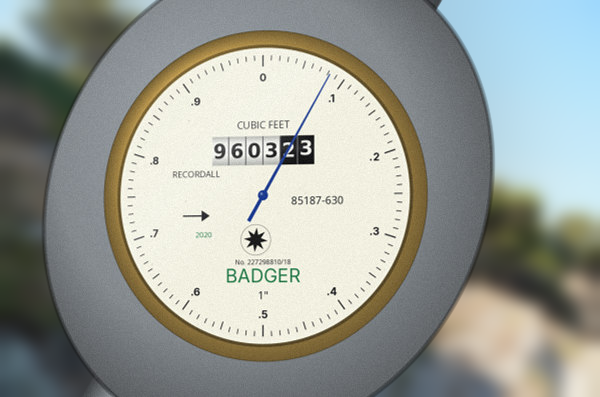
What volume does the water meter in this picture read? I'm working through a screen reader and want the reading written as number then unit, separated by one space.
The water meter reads 960323.08 ft³
